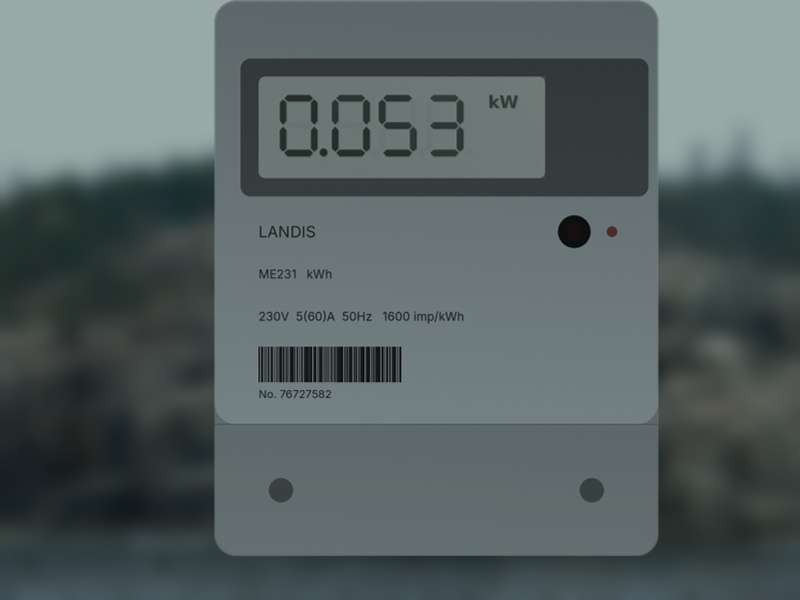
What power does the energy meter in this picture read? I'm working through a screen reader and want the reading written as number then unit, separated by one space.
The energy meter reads 0.053 kW
